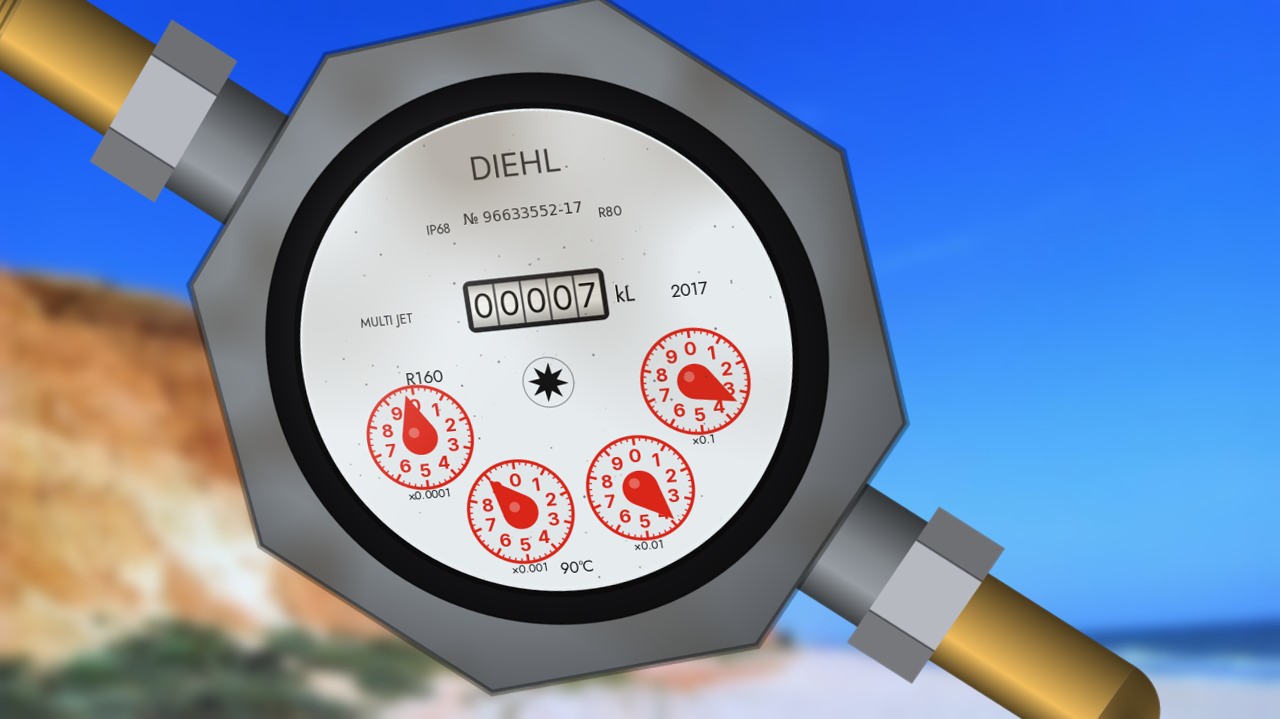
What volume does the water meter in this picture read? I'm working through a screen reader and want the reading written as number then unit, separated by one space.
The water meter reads 7.3389 kL
